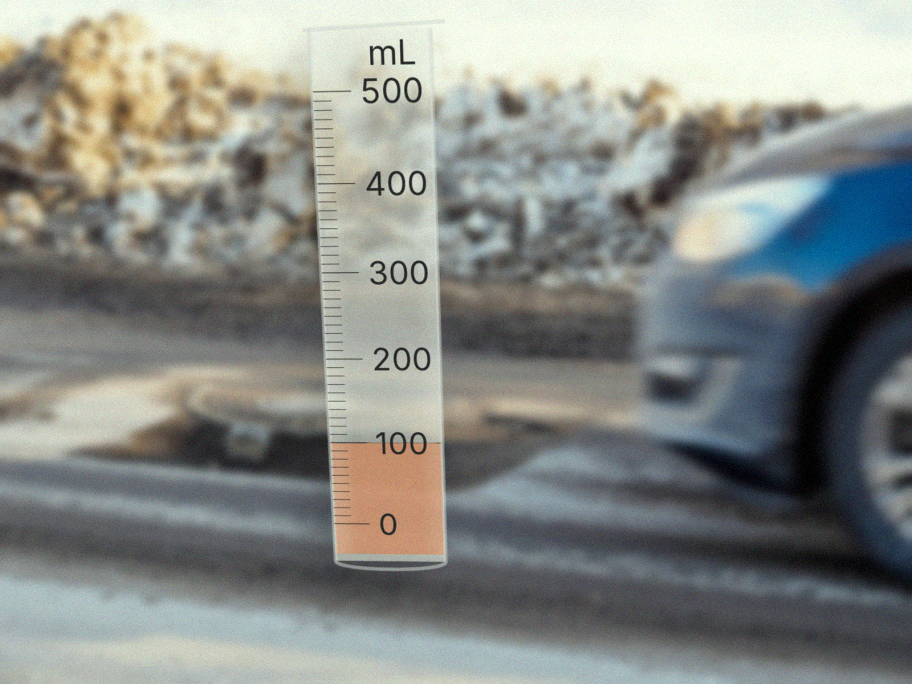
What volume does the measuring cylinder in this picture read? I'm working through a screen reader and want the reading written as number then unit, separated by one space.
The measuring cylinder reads 100 mL
